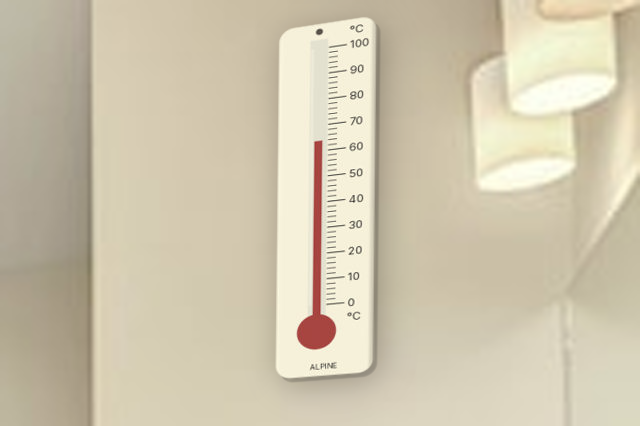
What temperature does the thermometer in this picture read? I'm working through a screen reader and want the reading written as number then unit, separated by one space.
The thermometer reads 64 °C
